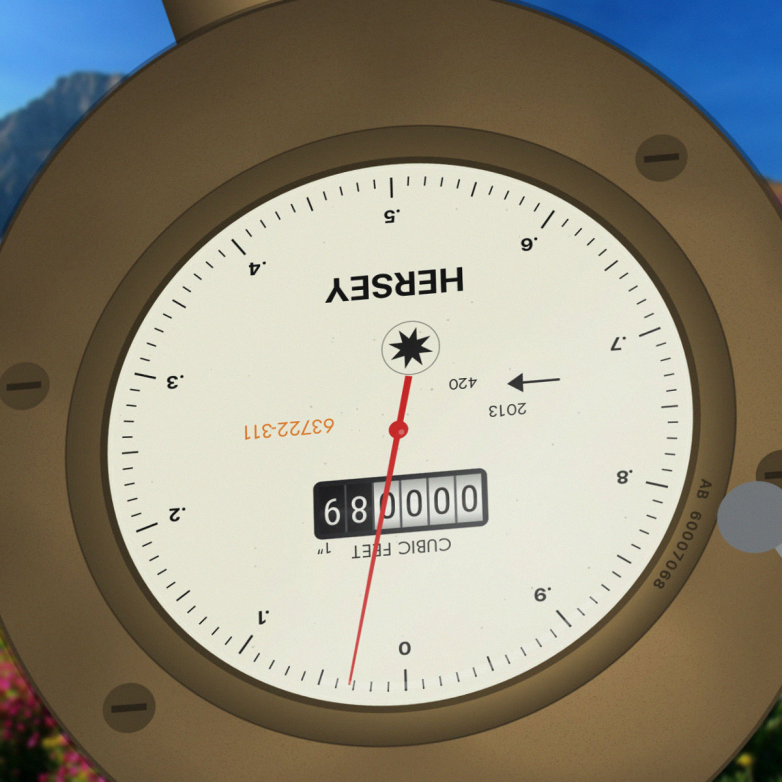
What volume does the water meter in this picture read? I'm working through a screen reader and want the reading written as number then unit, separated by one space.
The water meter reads 89.03 ft³
